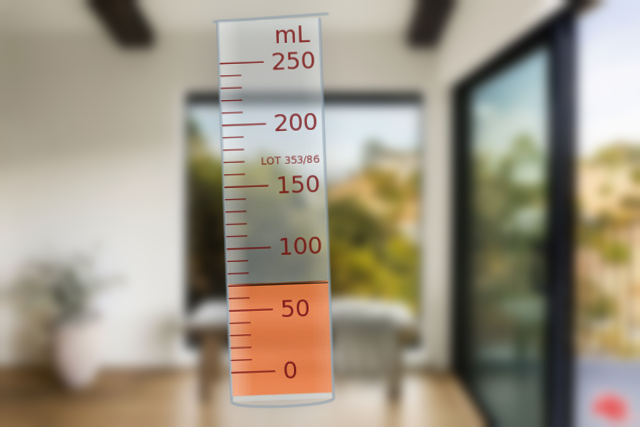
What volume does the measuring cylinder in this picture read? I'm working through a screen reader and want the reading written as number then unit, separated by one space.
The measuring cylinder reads 70 mL
